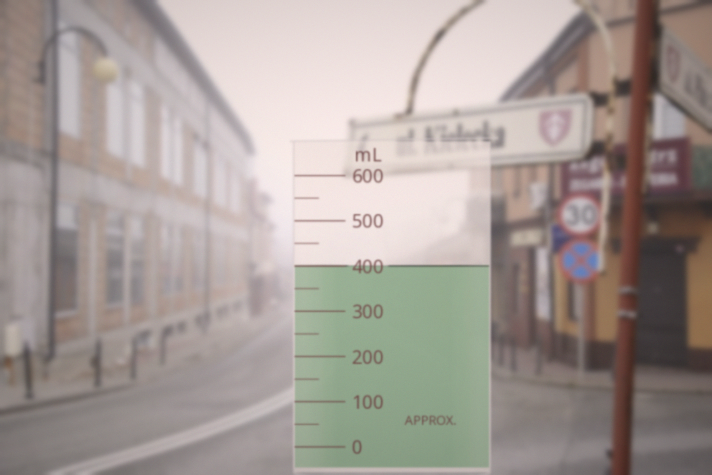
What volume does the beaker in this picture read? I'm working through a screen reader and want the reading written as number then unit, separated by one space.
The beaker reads 400 mL
